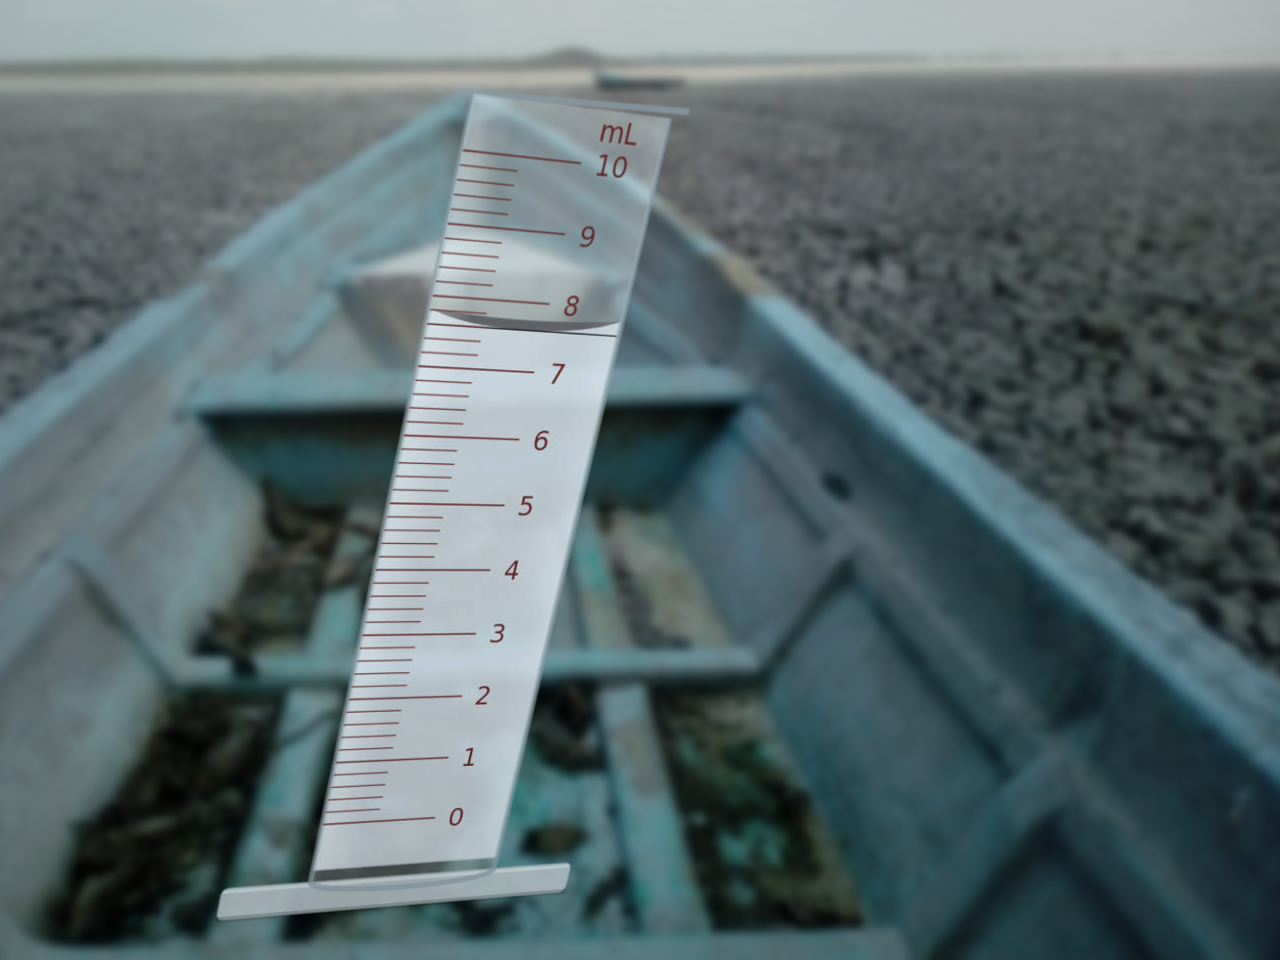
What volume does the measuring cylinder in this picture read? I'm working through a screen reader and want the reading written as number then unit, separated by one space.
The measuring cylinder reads 7.6 mL
